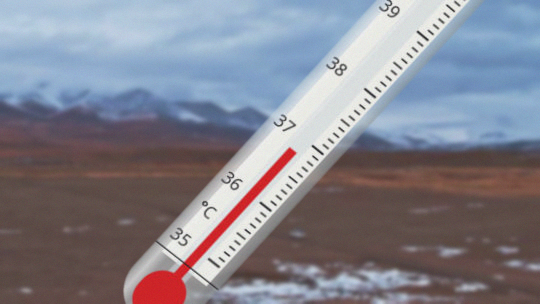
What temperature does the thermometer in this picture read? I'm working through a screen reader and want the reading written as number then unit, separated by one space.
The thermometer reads 36.8 °C
